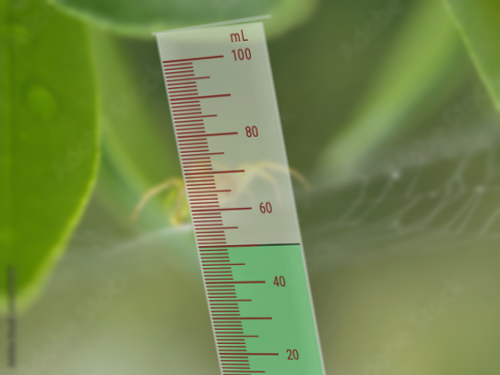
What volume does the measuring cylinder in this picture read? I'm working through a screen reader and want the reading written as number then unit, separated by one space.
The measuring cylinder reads 50 mL
